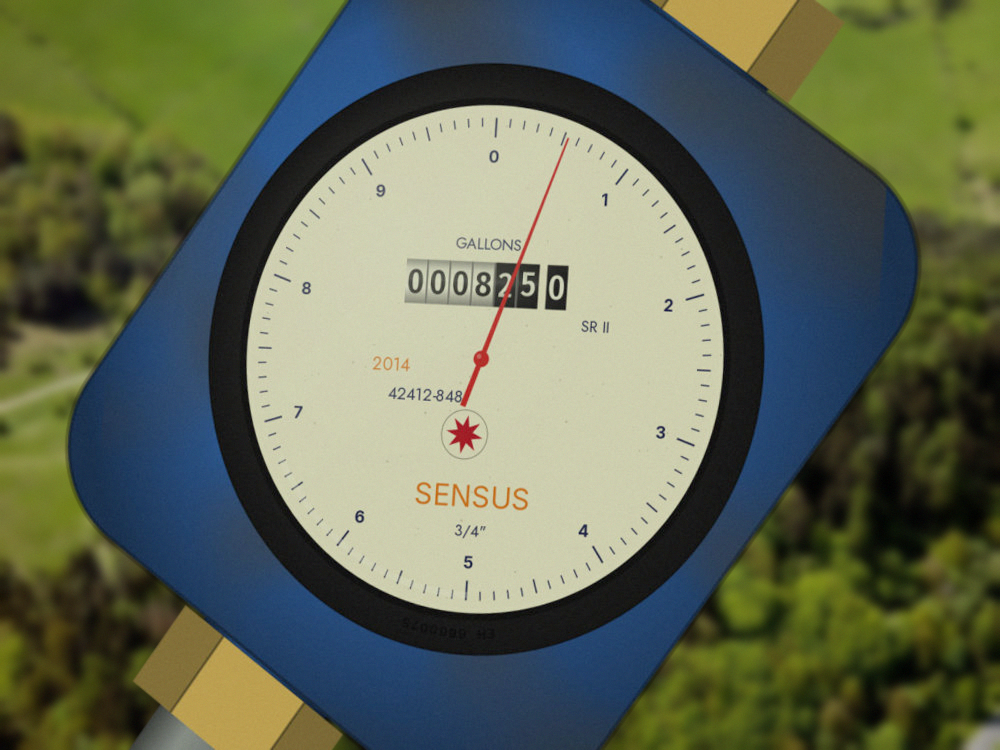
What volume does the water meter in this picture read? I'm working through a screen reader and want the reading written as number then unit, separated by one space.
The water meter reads 8250.5 gal
